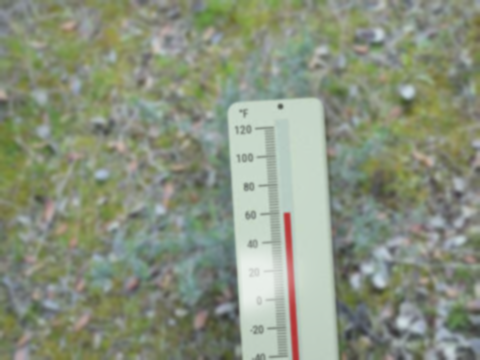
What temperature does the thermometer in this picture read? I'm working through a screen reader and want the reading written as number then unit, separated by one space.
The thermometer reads 60 °F
